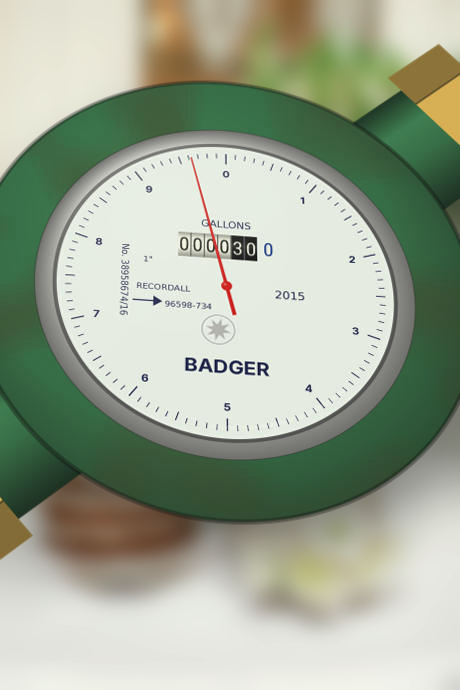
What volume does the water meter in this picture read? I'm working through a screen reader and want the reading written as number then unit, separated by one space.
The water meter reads 299.6 gal
